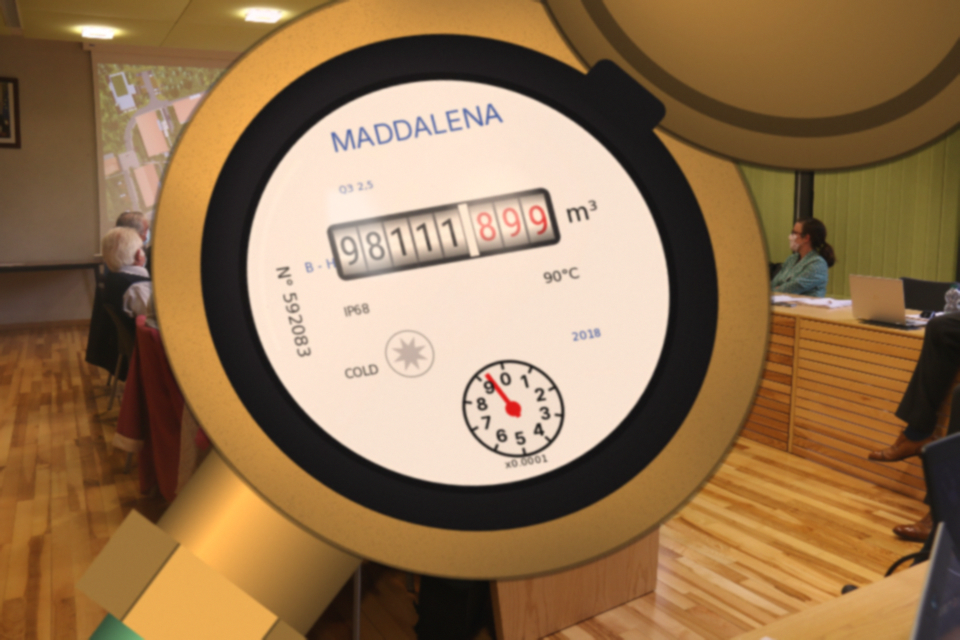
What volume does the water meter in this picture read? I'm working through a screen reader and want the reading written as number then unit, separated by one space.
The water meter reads 98111.8989 m³
